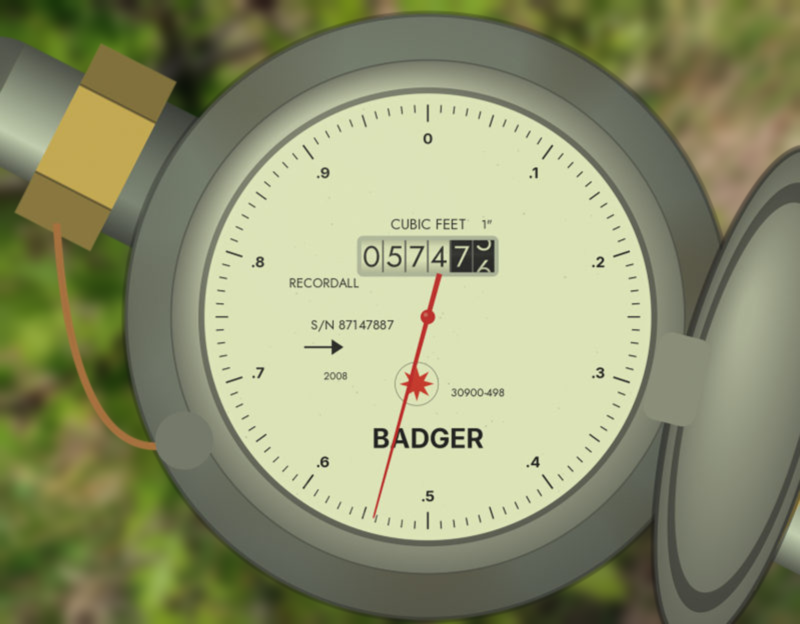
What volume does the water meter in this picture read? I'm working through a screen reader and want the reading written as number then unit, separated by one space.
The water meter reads 57475.54 ft³
